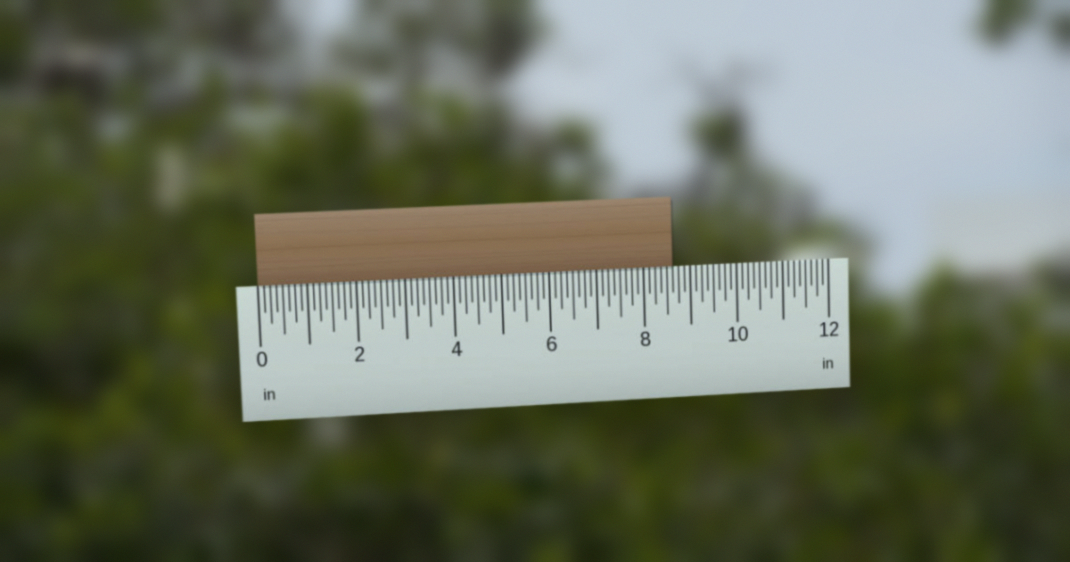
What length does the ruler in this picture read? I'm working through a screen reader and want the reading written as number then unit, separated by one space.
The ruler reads 8.625 in
